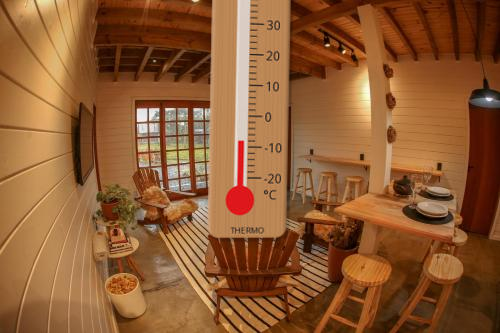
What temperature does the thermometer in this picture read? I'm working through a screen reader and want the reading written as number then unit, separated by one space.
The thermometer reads -8 °C
